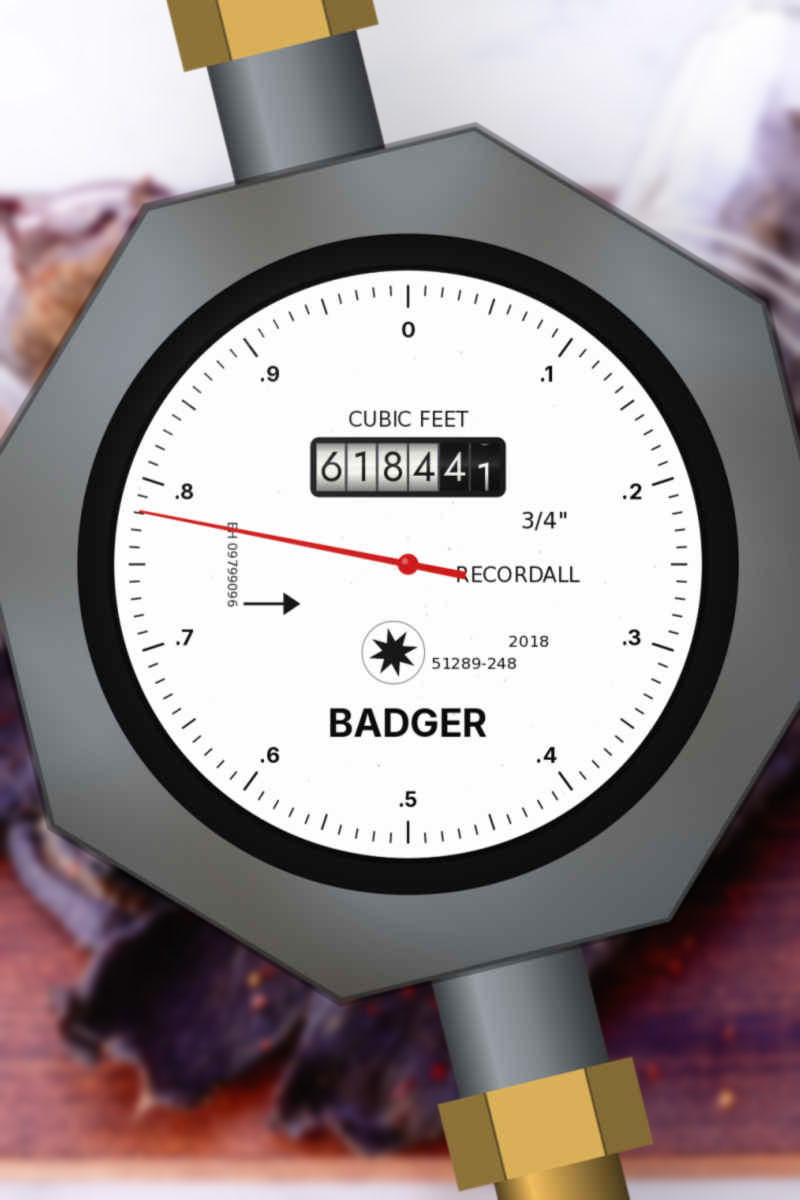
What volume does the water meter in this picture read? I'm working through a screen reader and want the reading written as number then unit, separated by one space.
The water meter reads 618440.78 ft³
